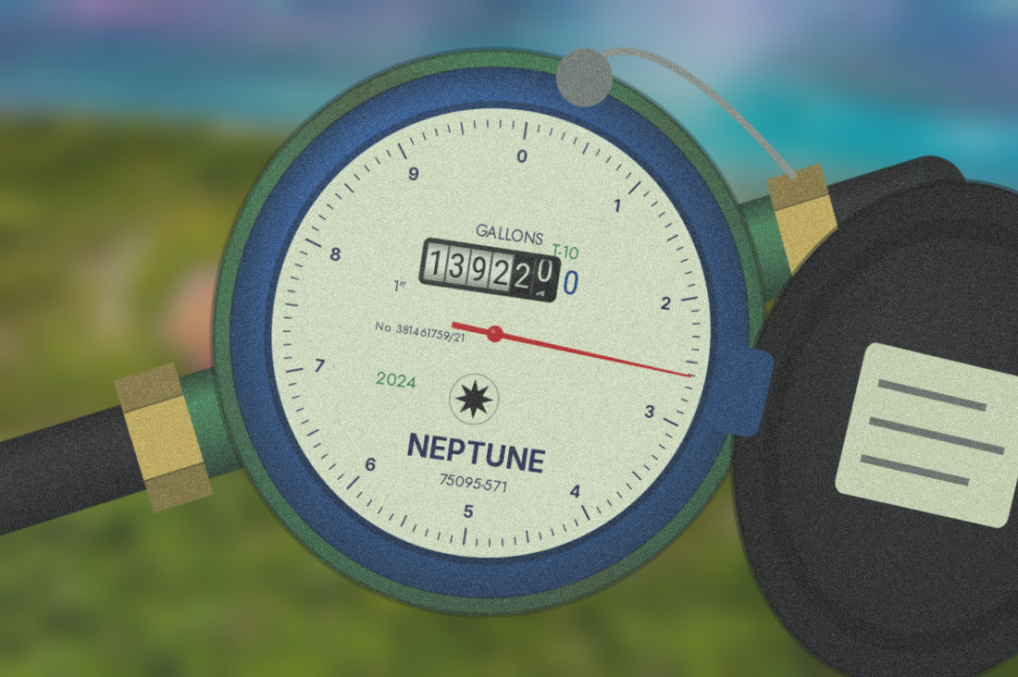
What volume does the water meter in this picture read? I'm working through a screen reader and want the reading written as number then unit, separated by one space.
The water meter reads 1392202.6 gal
